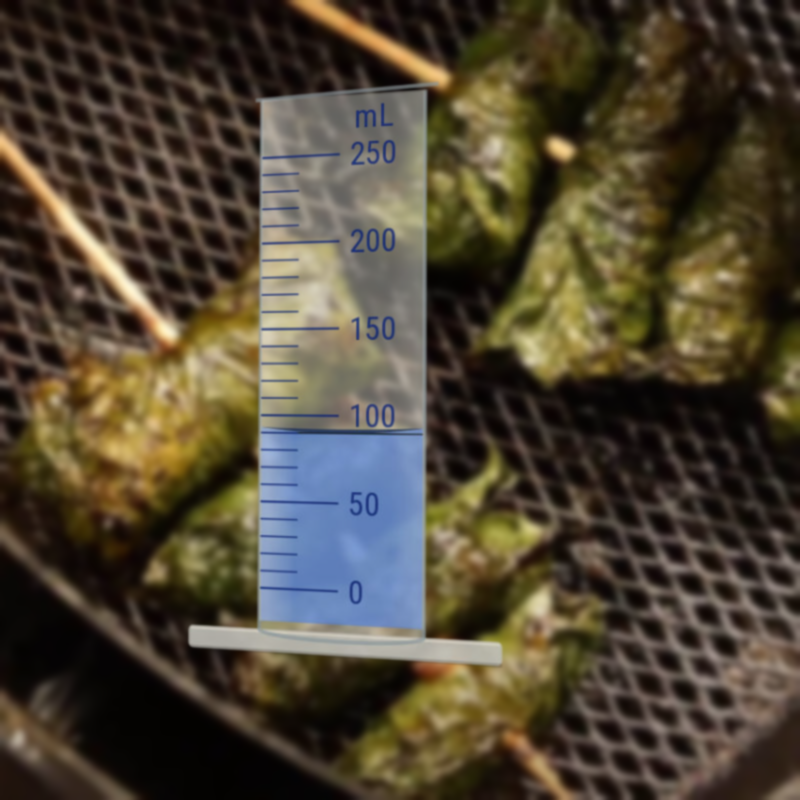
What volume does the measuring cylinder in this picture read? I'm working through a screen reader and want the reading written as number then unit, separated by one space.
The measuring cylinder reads 90 mL
